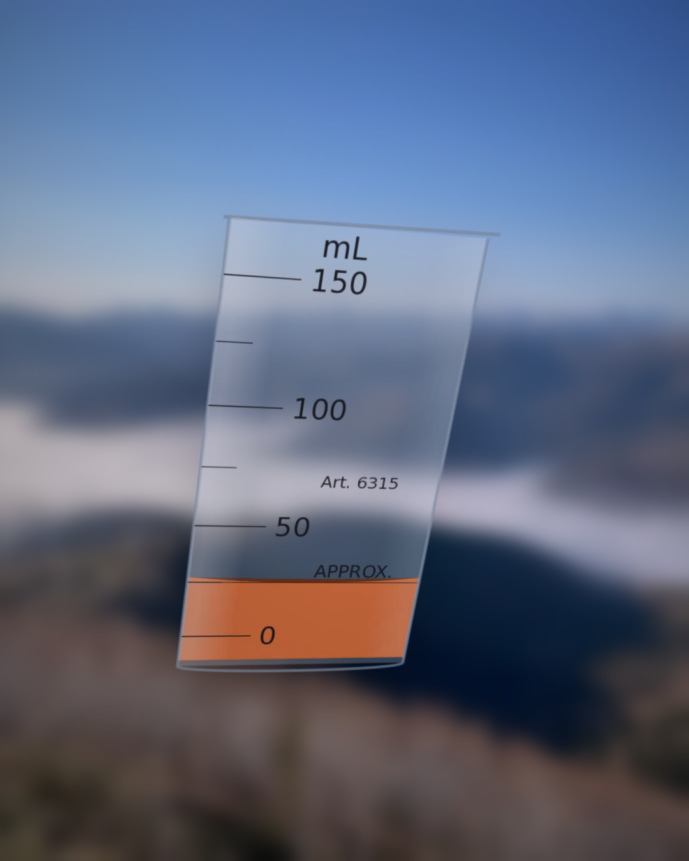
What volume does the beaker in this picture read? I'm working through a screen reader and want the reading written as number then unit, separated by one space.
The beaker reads 25 mL
